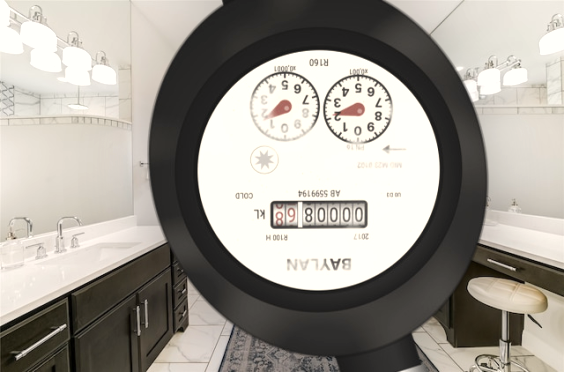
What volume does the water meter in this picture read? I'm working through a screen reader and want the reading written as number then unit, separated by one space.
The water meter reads 8.6821 kL
